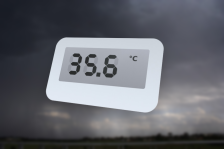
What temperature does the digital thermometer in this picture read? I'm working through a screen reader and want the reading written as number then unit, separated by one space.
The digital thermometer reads 35.6 °C
